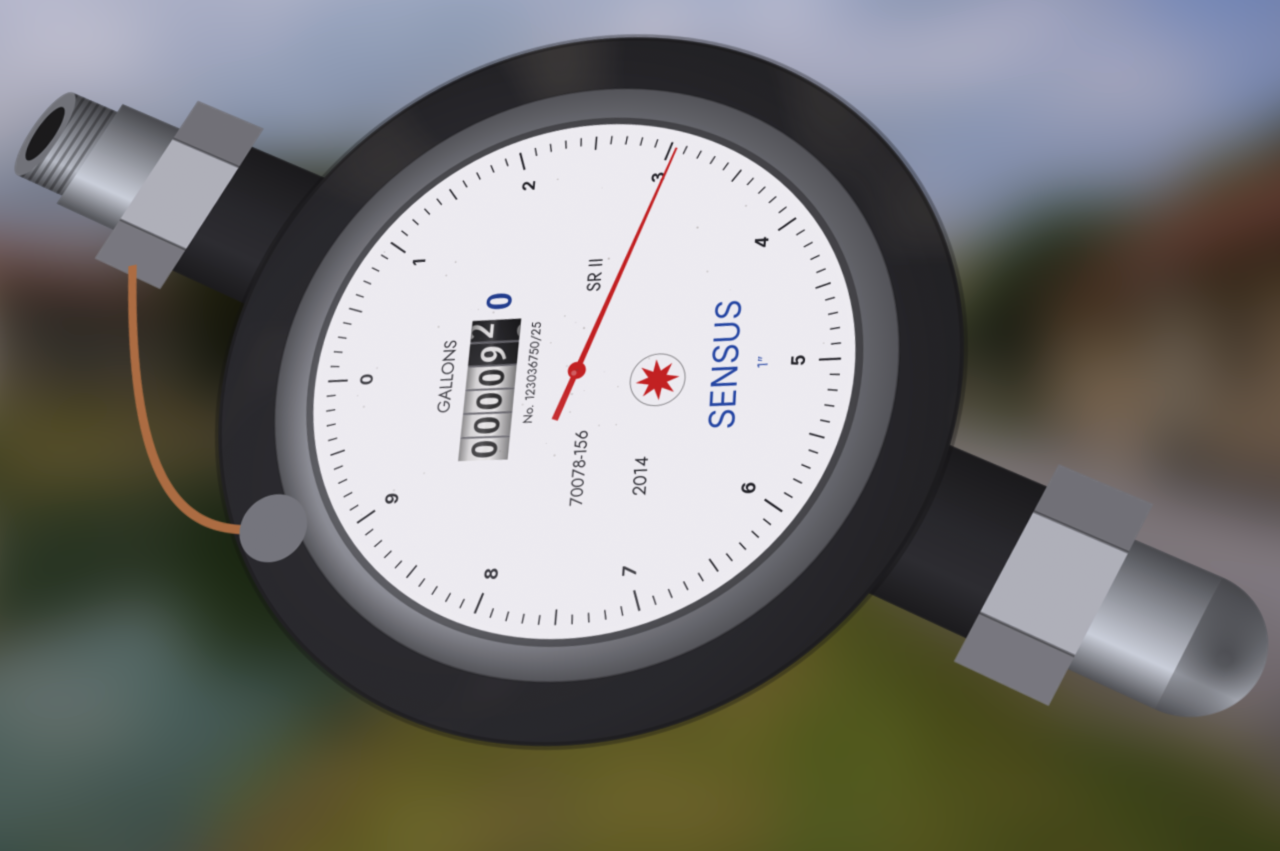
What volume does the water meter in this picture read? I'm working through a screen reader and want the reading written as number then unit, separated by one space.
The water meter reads 923.0 gal
